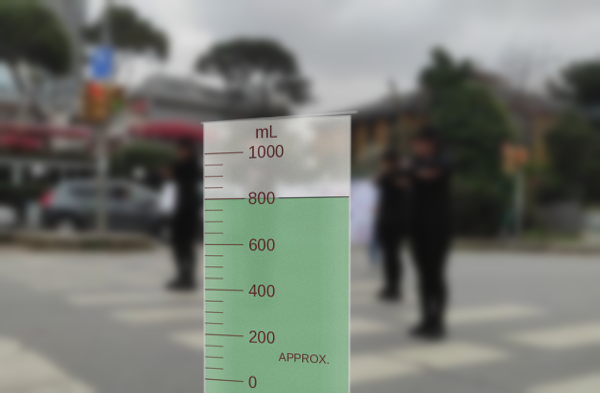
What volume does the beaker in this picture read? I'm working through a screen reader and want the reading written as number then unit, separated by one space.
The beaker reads 800 mL
